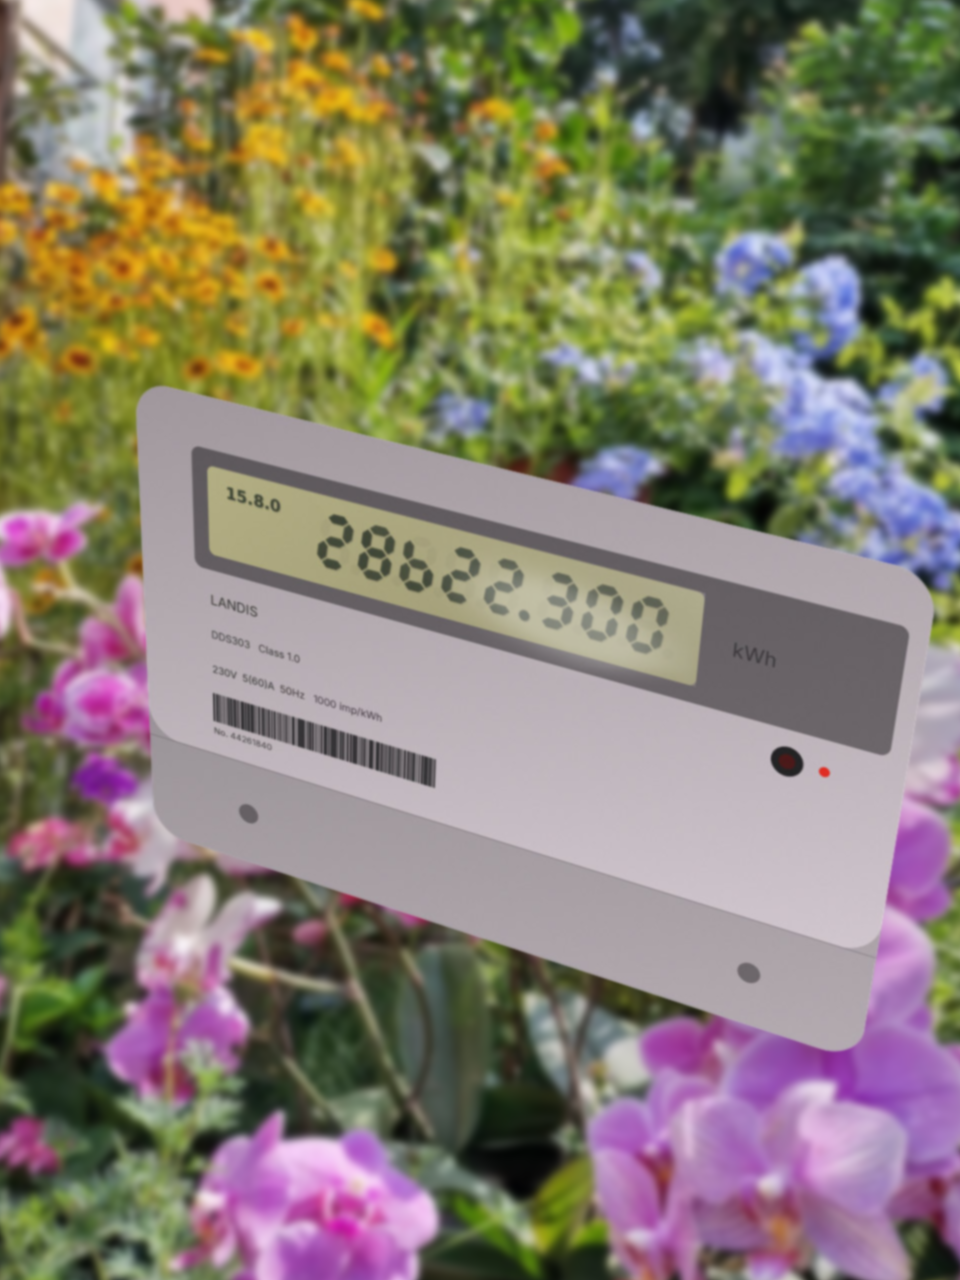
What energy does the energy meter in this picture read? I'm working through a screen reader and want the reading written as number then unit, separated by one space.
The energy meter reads 28622.300 kWh
